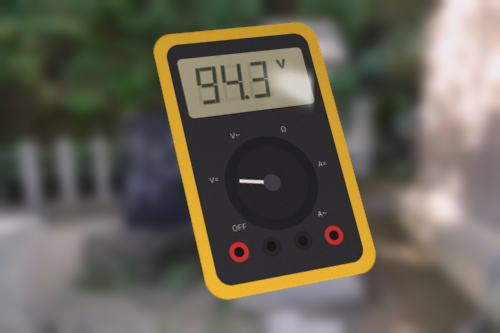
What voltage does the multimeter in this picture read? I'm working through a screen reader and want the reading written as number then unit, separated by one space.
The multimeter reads 94.3 V
